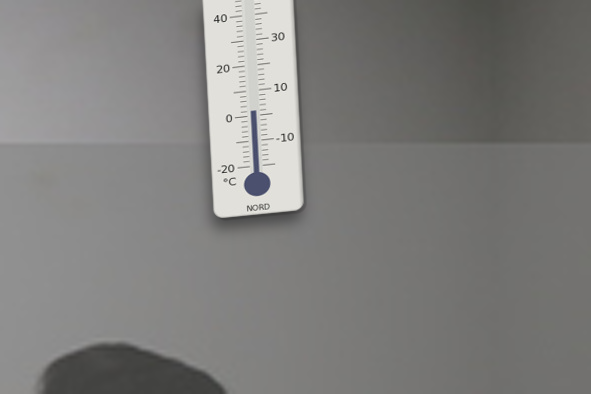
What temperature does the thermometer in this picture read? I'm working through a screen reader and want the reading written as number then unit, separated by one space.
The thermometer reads 2 °C
